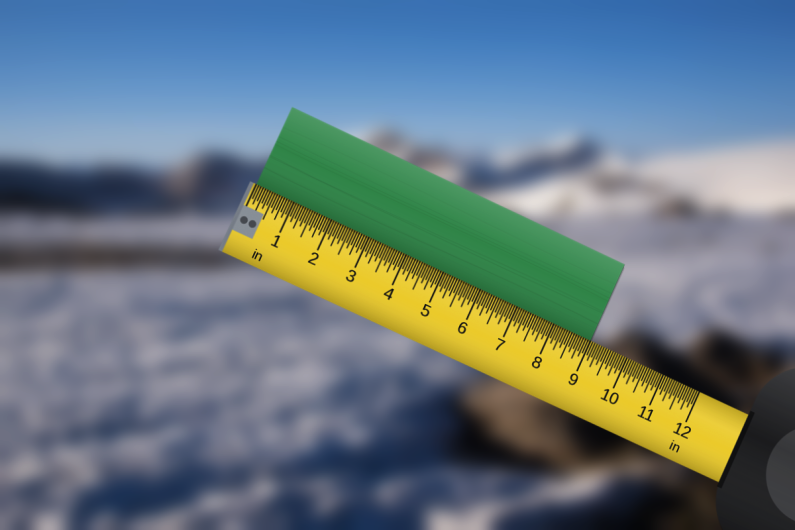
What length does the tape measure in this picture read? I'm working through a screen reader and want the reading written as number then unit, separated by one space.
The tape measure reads 9 in
